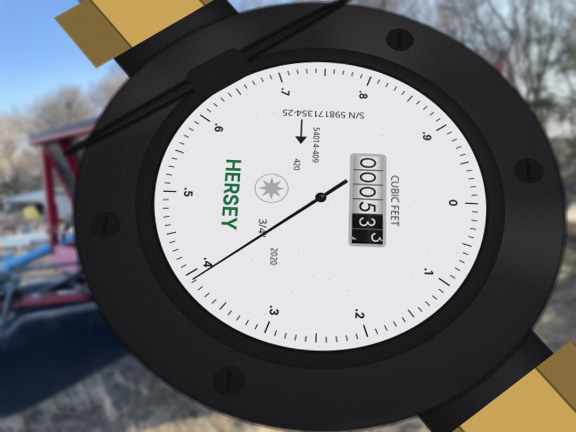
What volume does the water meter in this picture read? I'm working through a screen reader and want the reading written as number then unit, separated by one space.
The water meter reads 533.39 ft³
